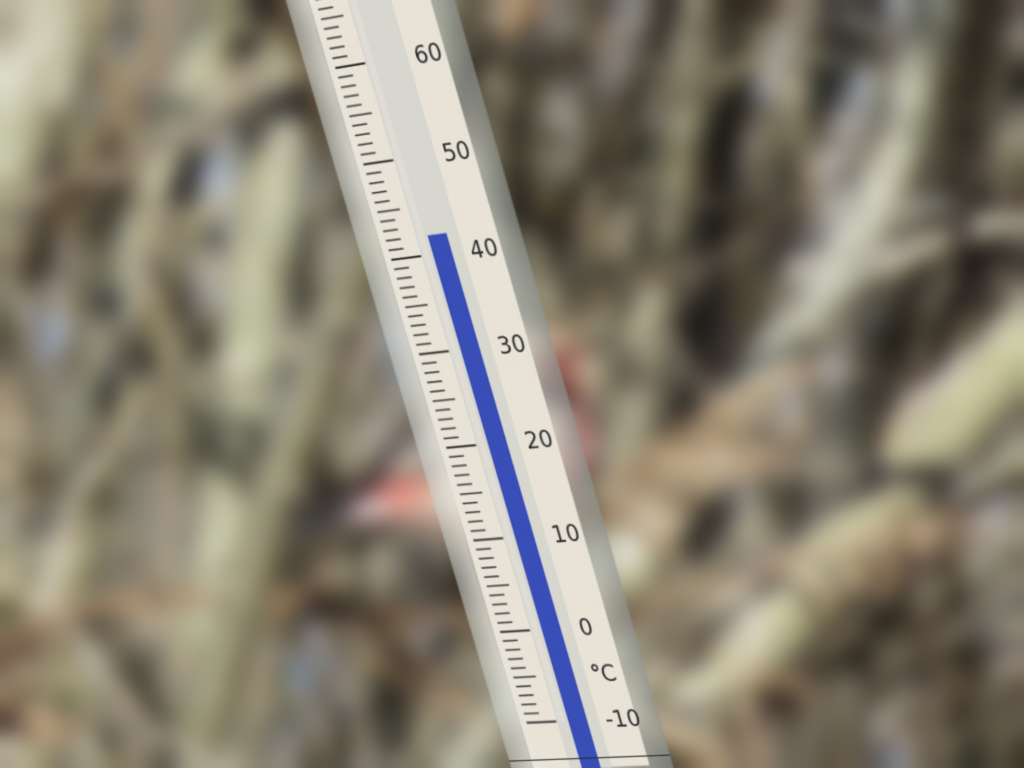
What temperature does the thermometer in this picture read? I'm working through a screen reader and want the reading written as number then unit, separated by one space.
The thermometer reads 42 °C
